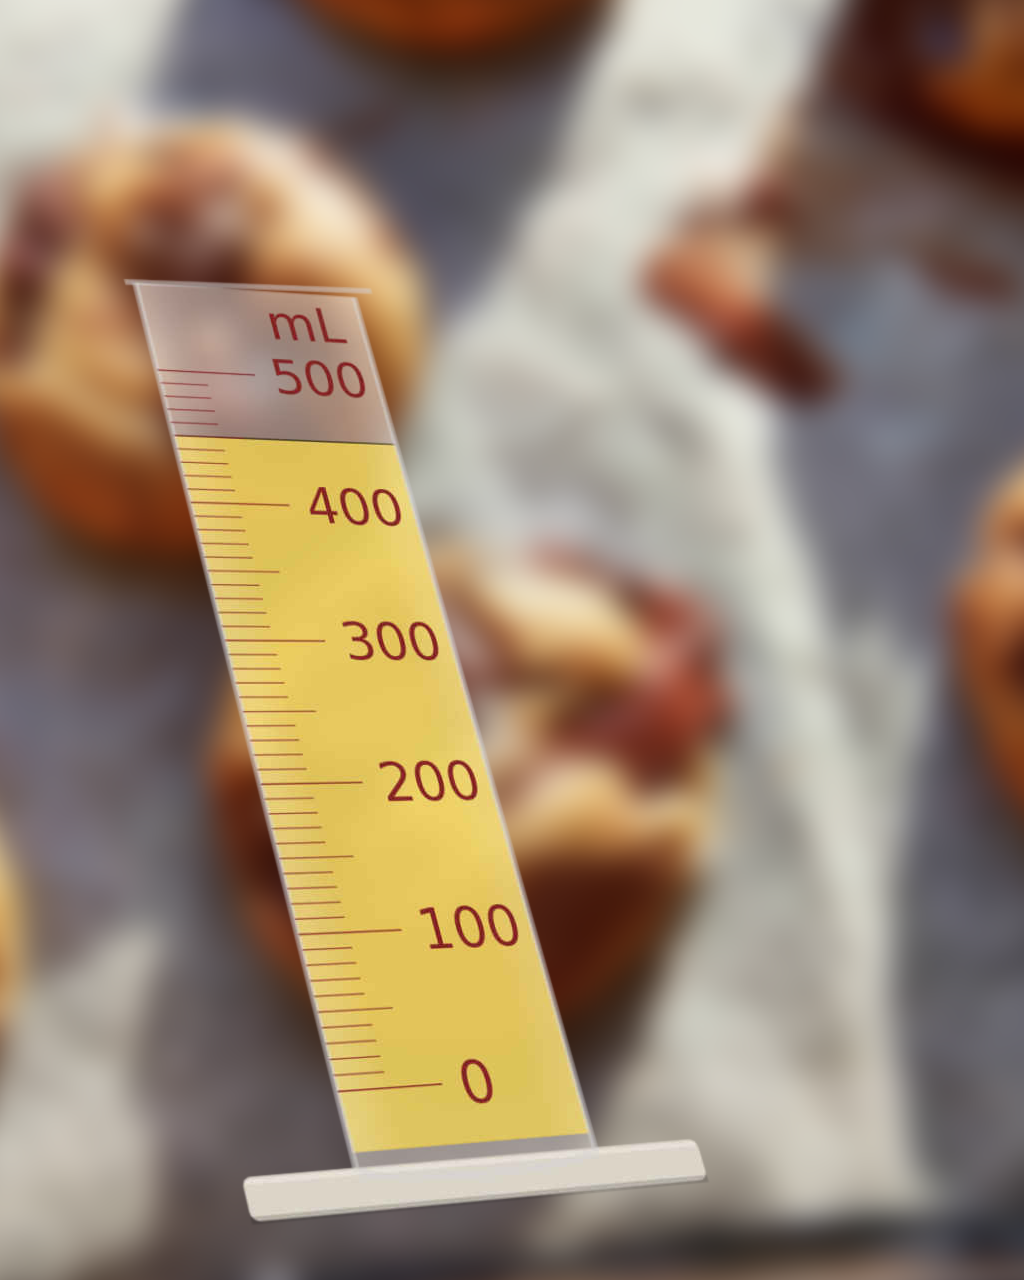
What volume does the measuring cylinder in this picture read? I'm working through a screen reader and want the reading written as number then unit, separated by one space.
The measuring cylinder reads 450 mL
